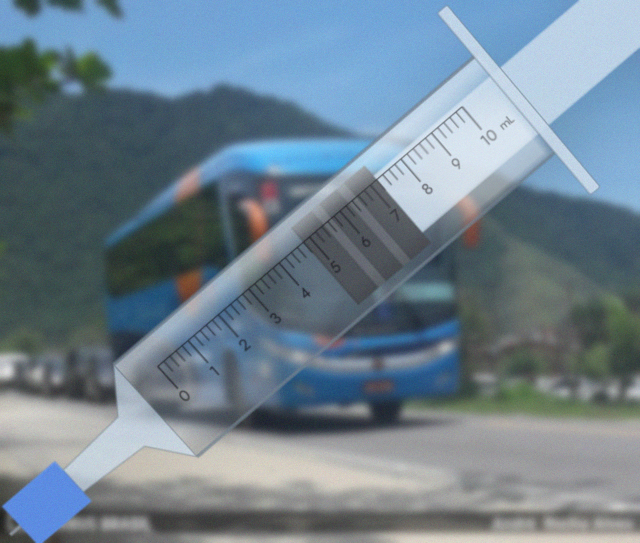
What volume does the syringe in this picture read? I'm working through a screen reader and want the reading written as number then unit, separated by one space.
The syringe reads 4.8 mL
